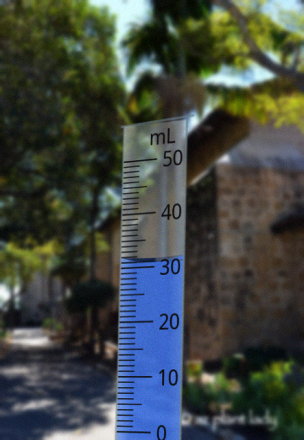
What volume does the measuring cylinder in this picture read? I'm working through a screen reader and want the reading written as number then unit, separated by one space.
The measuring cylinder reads 31 mL
